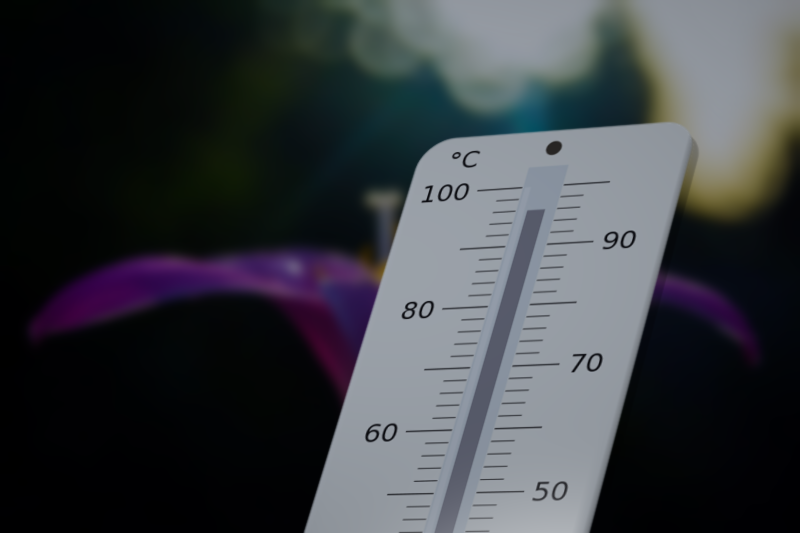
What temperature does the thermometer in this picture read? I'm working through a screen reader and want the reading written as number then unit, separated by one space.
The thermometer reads 96 °C
